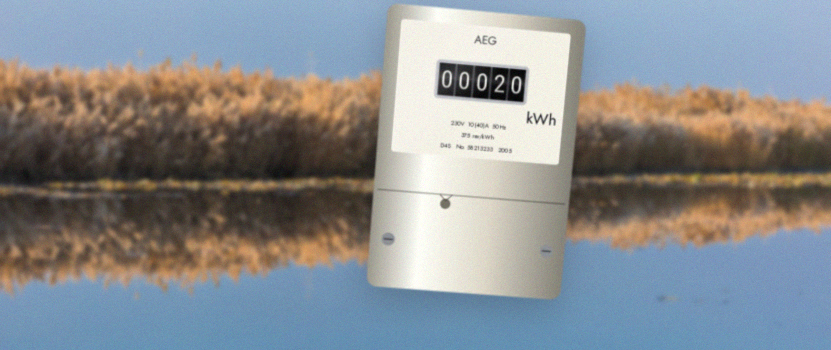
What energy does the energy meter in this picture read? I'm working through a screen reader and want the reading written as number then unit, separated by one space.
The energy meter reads 20 kWh
